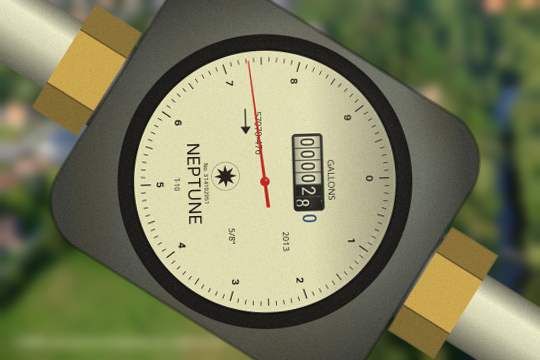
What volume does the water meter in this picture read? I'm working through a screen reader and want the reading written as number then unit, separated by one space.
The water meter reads 277.3 gal
